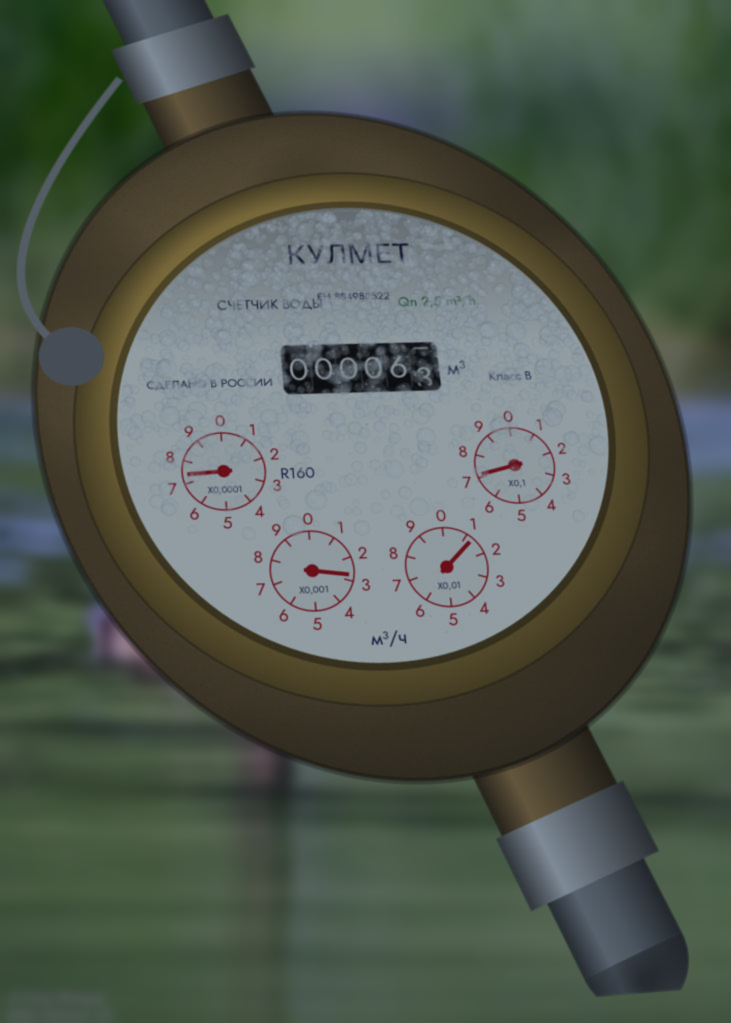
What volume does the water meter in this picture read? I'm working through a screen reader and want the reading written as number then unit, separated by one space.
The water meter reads 62.7127 m³
